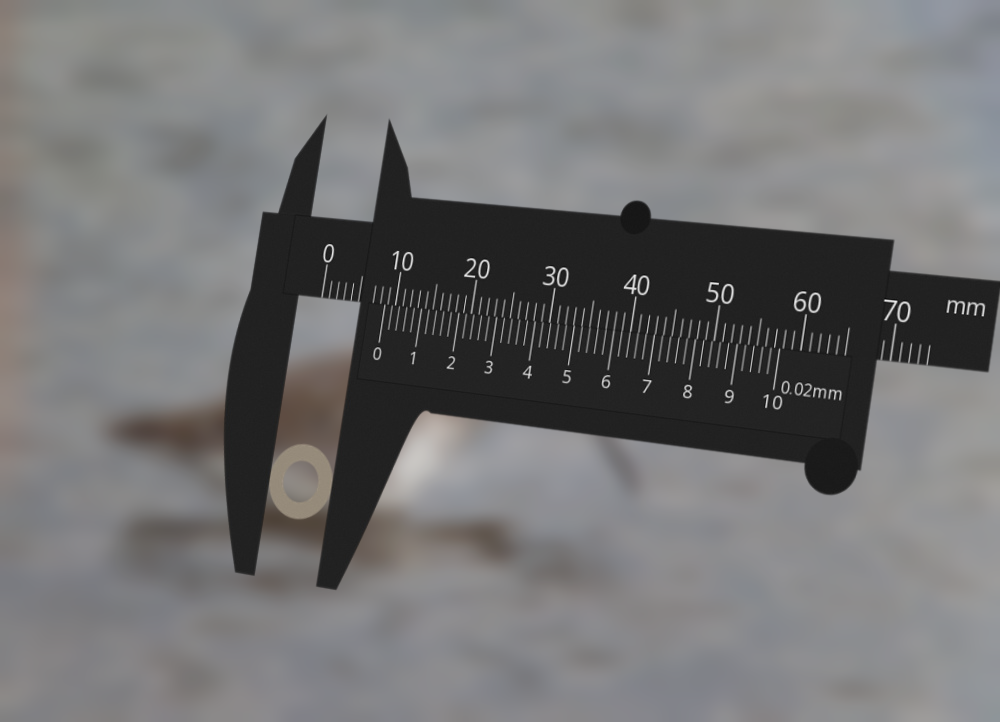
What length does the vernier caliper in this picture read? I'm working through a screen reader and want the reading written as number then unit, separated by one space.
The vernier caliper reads 8.6 mm
